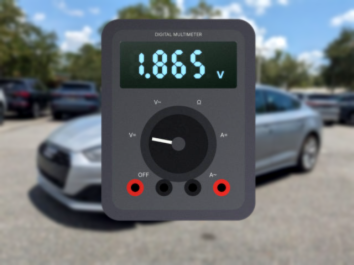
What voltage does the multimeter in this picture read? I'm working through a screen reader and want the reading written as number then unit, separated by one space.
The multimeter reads 1.865 V
